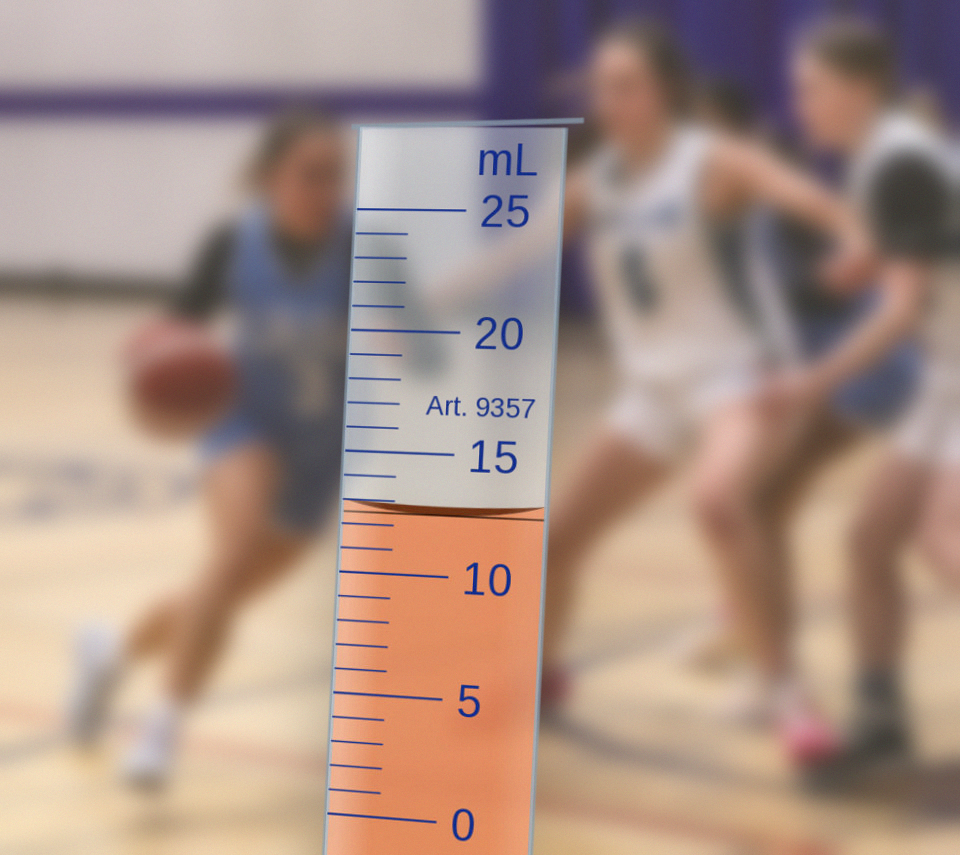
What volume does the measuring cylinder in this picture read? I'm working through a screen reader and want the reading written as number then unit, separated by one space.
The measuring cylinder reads 12.5 mL
